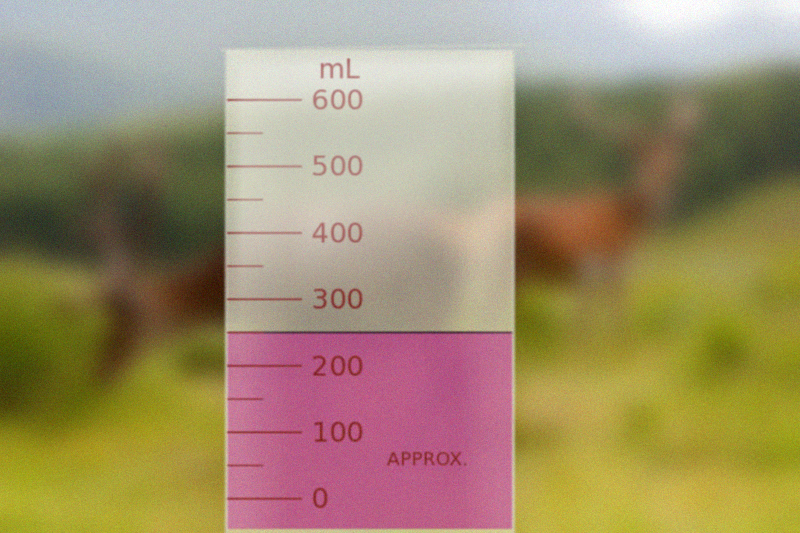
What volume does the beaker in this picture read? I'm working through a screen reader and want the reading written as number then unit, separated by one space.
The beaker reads 250 mL
